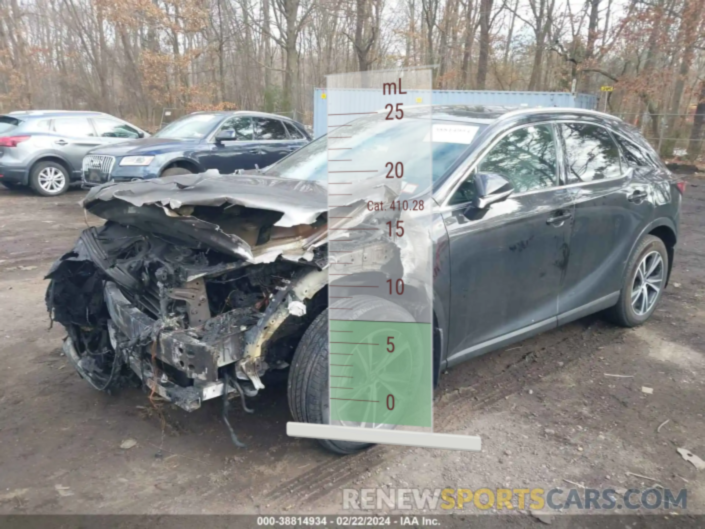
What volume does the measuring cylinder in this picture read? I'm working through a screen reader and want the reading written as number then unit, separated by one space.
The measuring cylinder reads 7 mL
